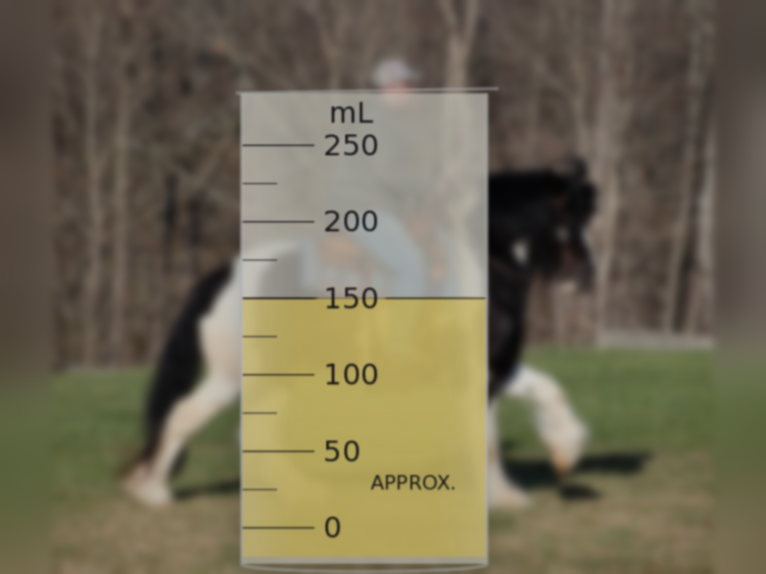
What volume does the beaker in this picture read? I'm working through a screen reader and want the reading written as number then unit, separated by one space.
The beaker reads 150 mL
